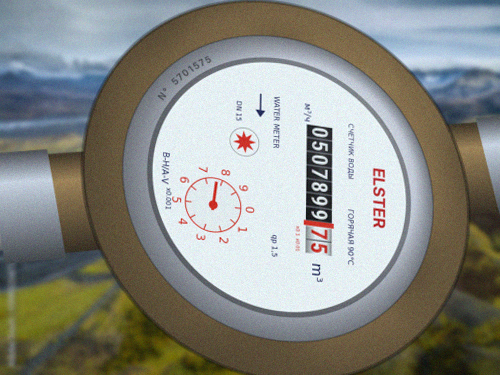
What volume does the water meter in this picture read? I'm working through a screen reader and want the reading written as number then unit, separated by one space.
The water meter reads 507899.757 m³
